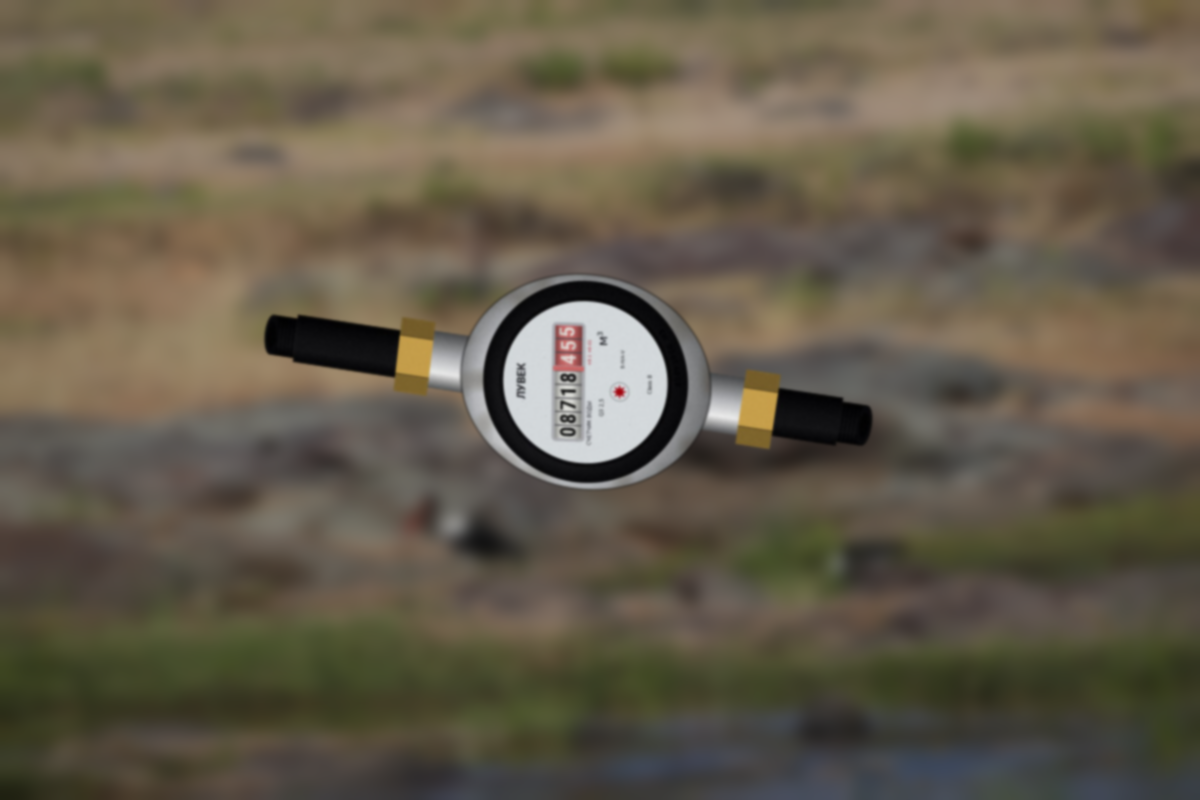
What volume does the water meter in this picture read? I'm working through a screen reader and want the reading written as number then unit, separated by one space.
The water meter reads 8718.455 m³
